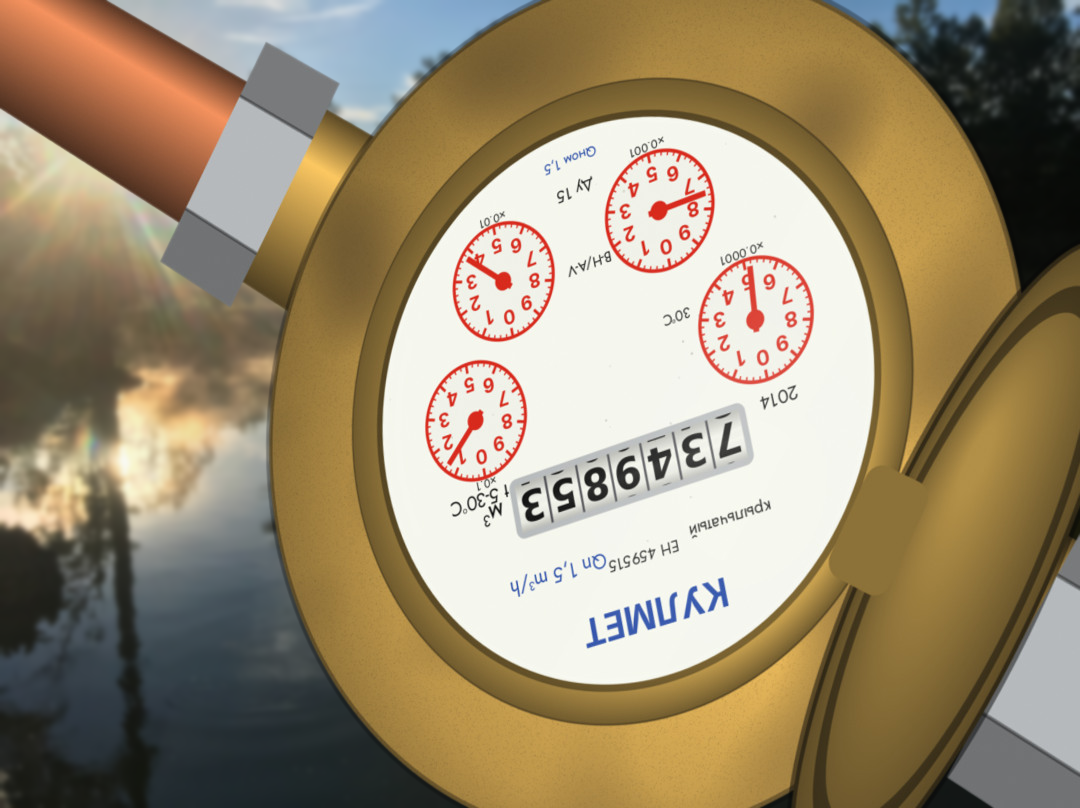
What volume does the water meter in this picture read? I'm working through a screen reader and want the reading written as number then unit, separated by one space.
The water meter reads 7349853.1375 m³
